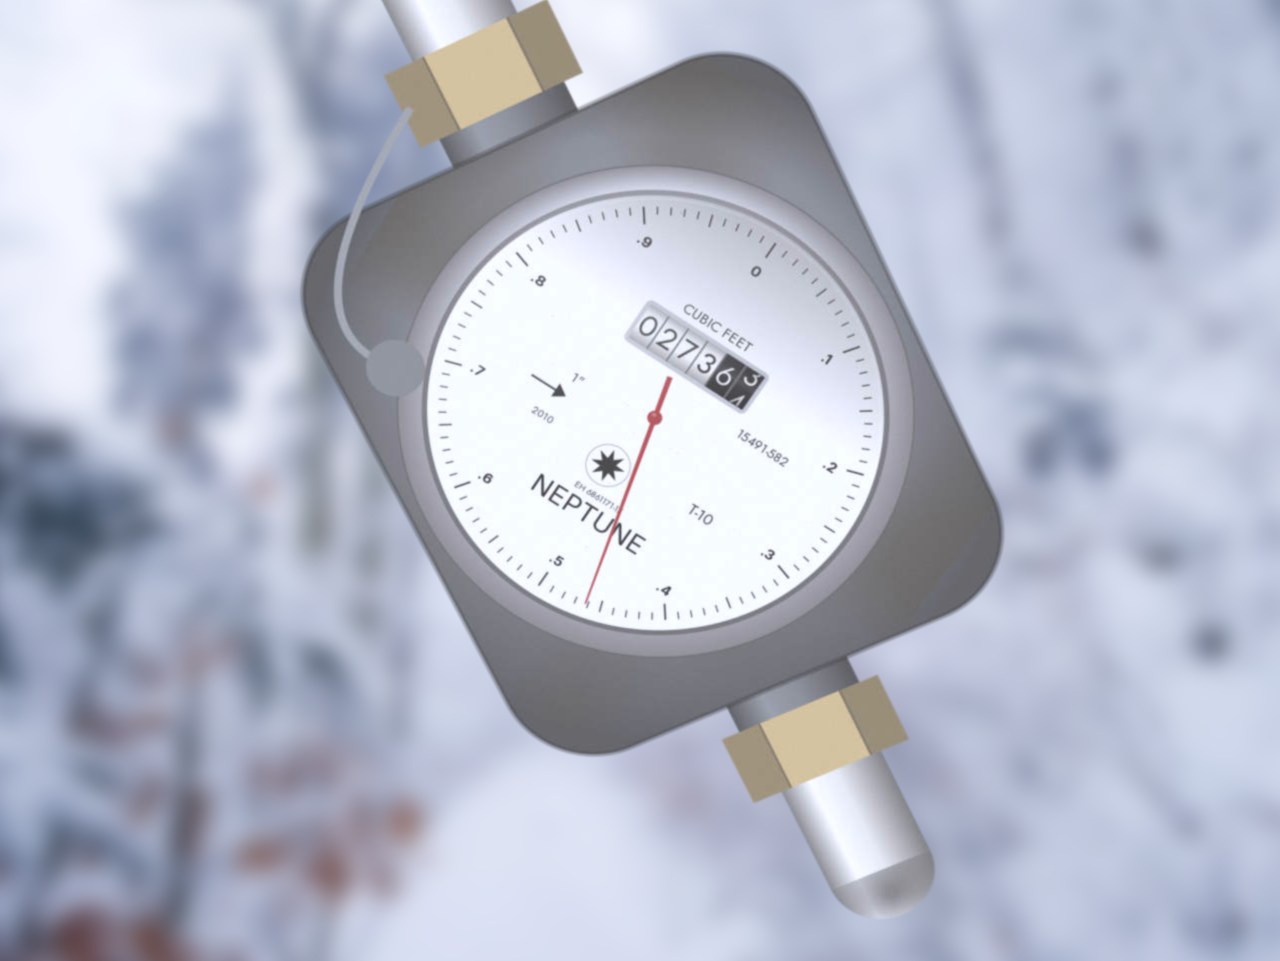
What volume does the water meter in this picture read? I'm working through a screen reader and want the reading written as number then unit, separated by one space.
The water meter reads 27363.46 ft³
